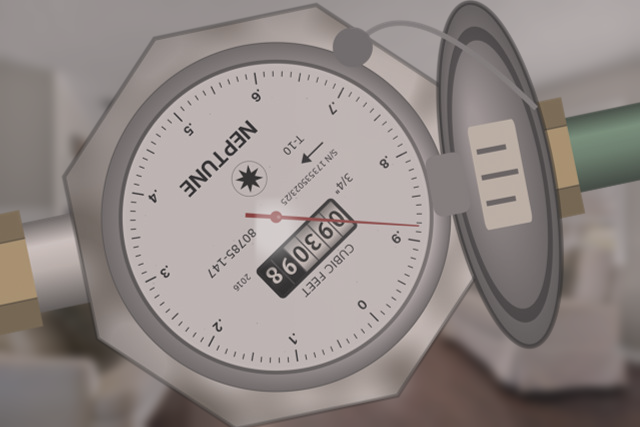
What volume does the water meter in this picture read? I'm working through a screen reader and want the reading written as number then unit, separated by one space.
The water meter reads 93097.88 ft³
